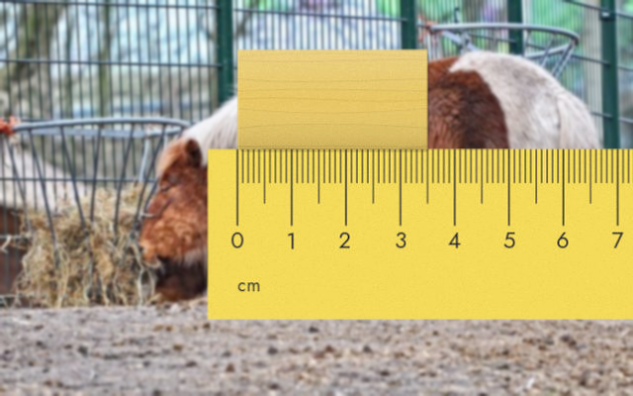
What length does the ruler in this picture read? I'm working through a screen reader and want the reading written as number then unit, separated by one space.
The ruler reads 3.5 cm
